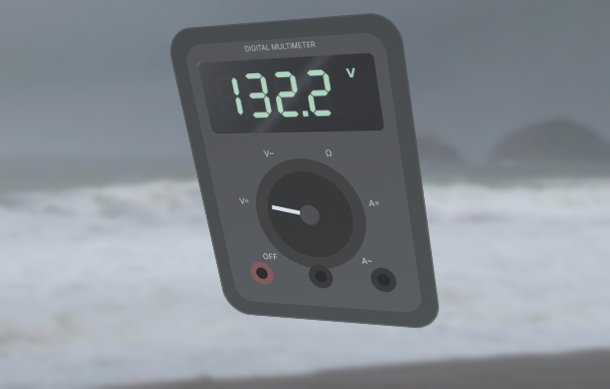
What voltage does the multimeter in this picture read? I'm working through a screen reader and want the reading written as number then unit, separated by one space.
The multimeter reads 132.2 V
